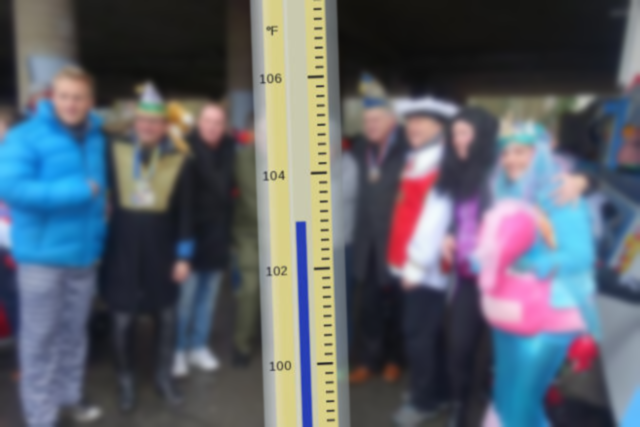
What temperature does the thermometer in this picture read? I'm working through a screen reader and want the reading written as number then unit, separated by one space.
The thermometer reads 103 °F
